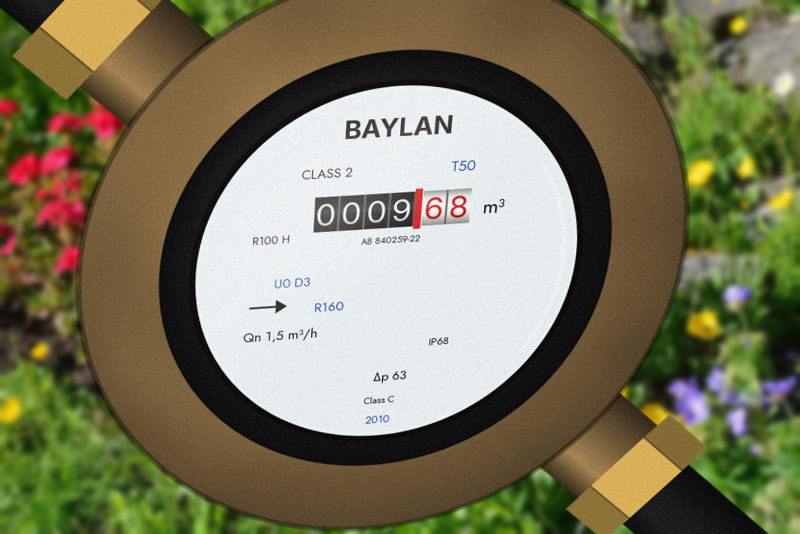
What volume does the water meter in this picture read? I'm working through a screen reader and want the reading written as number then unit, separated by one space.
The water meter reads 9.68 m³
